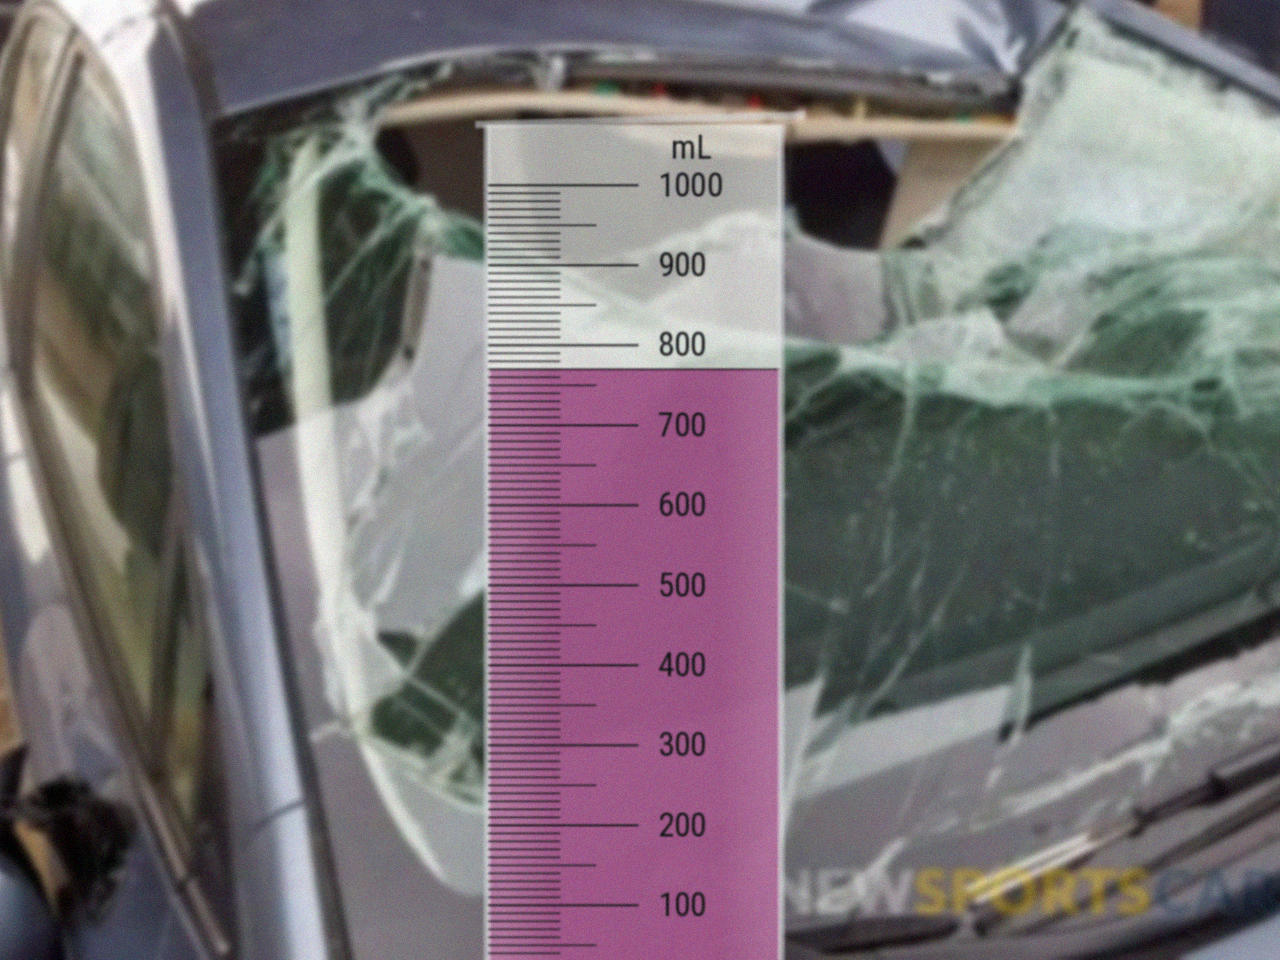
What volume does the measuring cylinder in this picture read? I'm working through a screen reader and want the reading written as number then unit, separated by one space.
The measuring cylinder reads 770 mL
